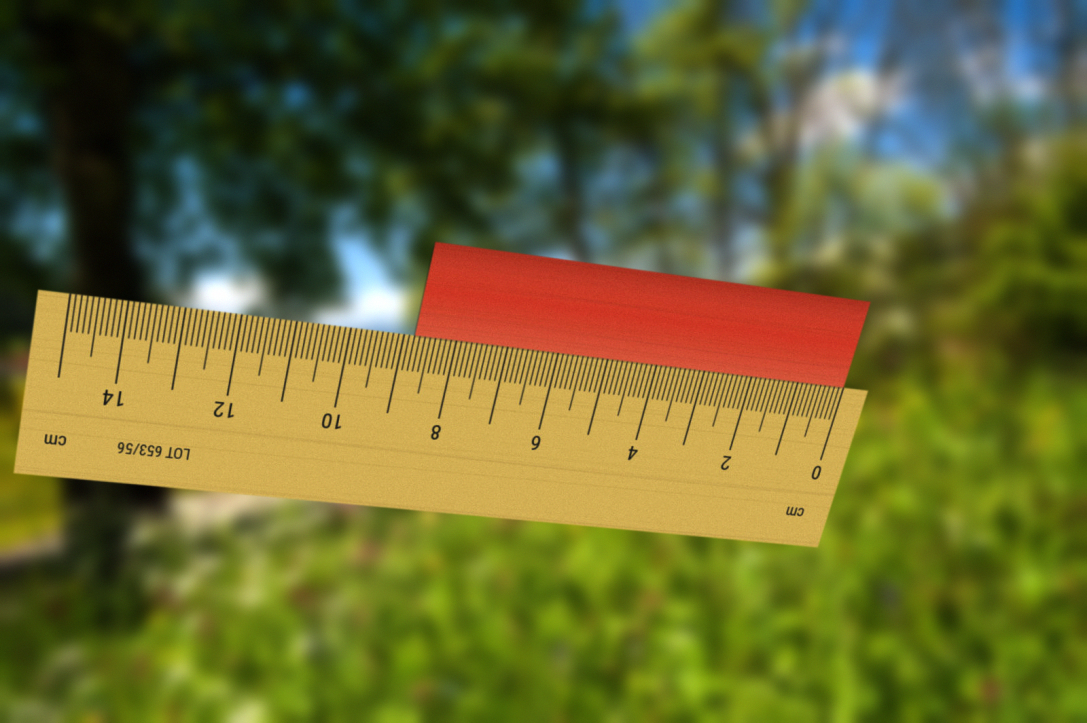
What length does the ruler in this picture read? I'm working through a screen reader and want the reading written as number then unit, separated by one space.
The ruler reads 8.8 cm
